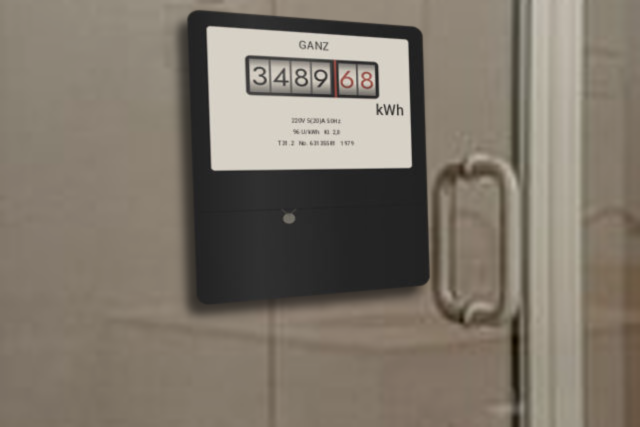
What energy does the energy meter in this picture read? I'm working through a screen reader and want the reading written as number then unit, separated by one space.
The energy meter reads 3489.68 kWh
